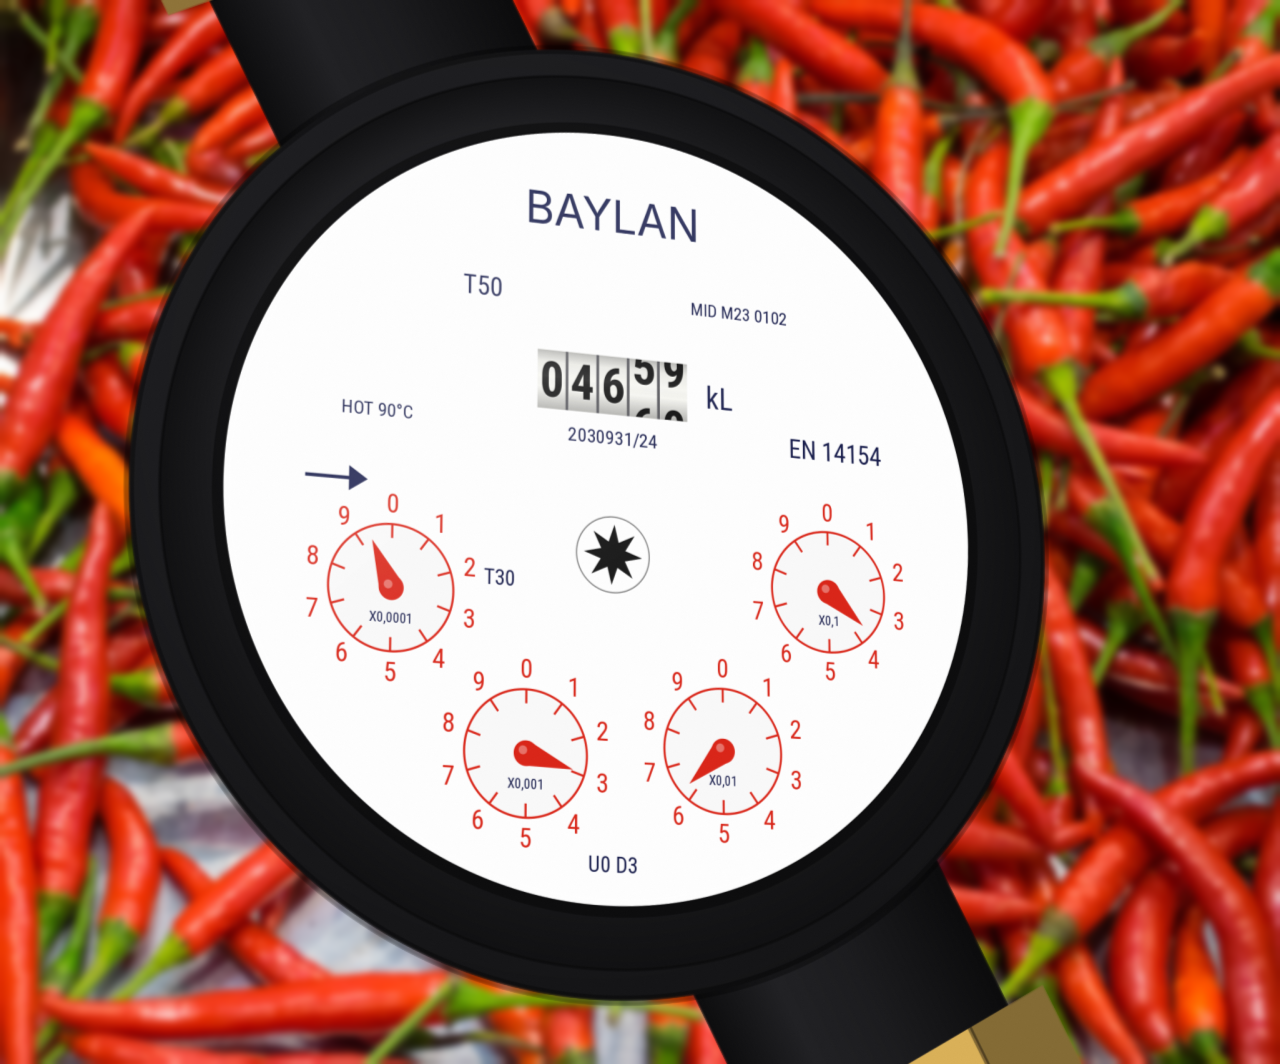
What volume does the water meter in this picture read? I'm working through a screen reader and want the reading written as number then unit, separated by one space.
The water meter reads 4659.3629 kL
